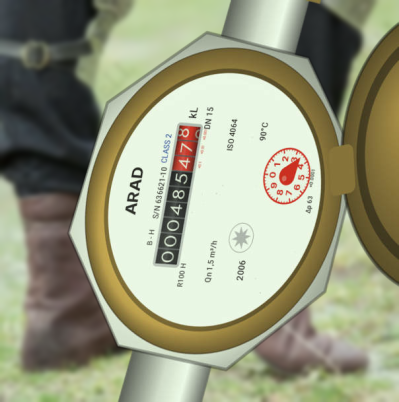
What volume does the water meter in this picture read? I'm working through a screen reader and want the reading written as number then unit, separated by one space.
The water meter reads 485.4783 kL
